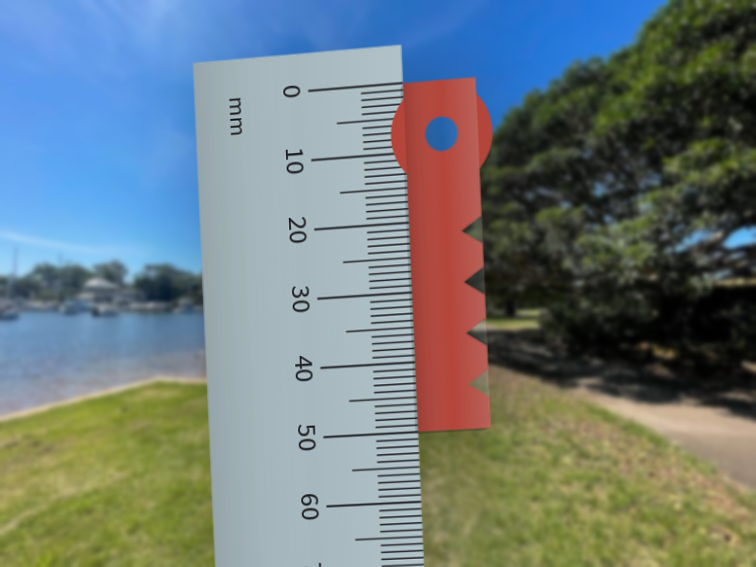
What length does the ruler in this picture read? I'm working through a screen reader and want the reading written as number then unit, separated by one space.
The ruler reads 50 mm
